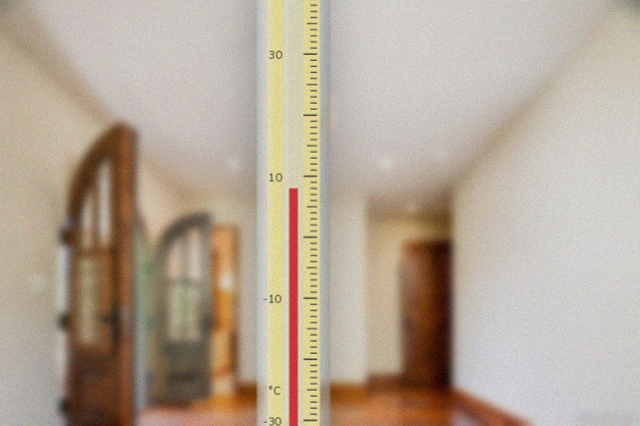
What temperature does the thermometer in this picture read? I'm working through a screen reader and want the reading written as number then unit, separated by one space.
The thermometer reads 8 °C
